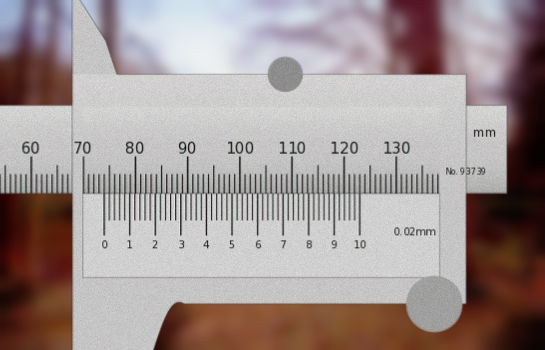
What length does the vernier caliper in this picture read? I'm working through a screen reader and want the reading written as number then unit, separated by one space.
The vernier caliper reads 74.0 mm
